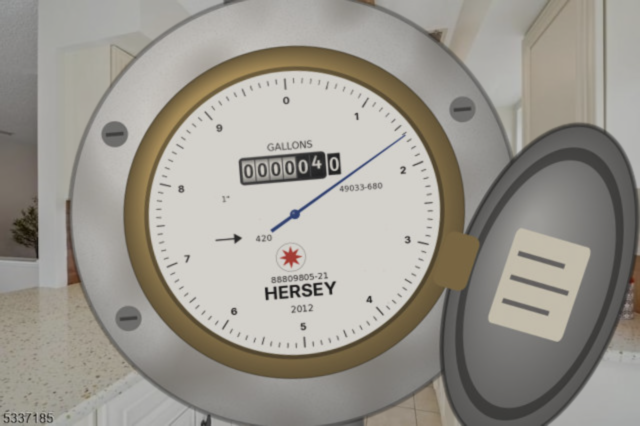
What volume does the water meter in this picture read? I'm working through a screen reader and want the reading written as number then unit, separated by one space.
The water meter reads 41.6 gal
